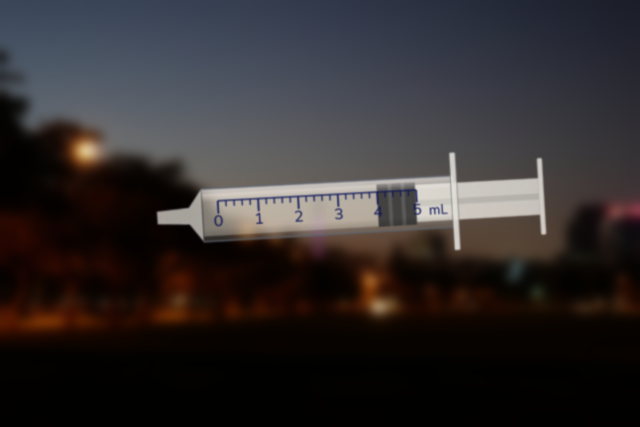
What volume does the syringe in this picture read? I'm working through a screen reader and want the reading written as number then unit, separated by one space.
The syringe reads 4 mL
